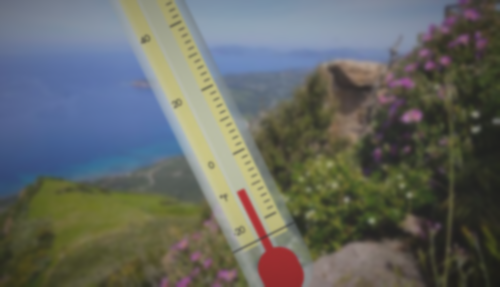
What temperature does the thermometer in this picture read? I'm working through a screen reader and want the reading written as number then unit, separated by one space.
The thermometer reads -10 °F
